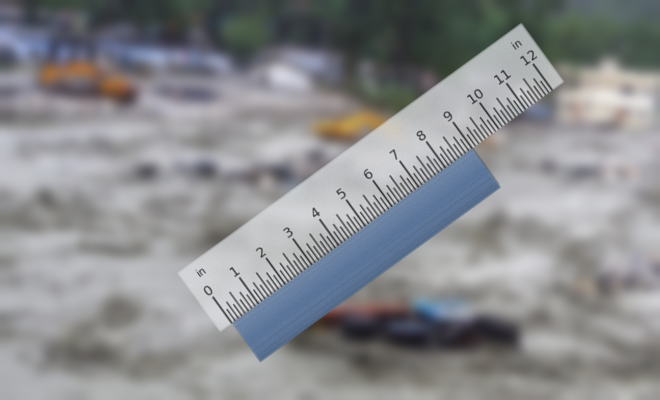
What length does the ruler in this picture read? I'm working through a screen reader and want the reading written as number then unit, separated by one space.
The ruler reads 9 in
